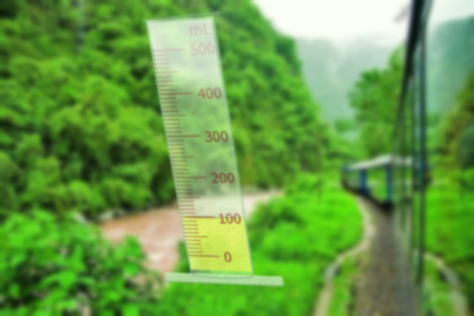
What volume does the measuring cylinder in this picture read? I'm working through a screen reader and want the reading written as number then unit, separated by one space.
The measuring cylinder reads 100 mL
